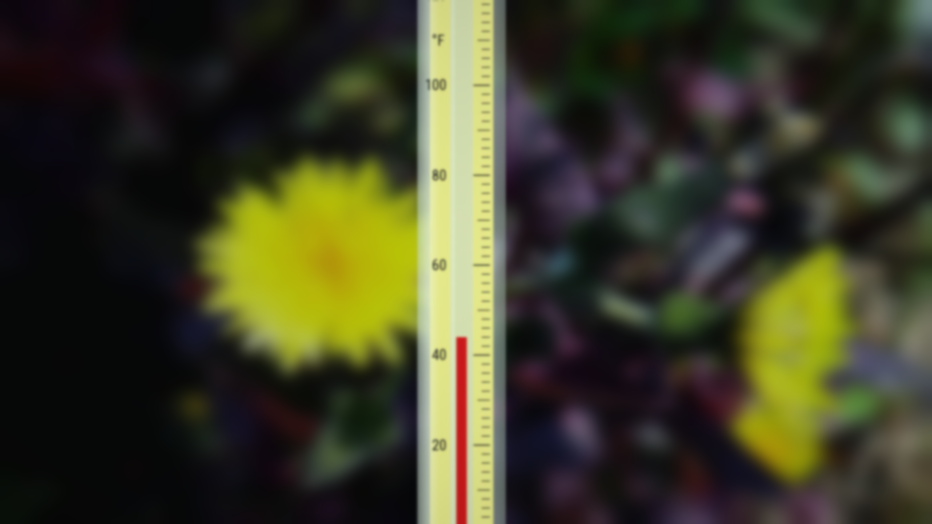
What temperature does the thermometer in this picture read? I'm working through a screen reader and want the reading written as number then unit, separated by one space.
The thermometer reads 44 °F
